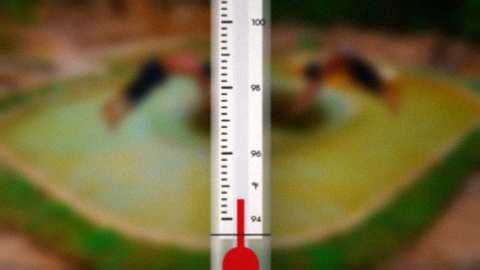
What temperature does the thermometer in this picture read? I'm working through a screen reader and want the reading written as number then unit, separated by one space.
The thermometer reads 94.6 °F
